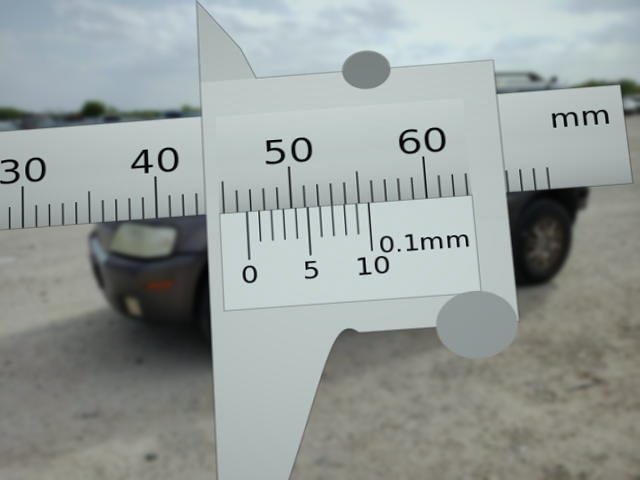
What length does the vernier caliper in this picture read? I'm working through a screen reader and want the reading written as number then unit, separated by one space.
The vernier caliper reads 46.7 mm
